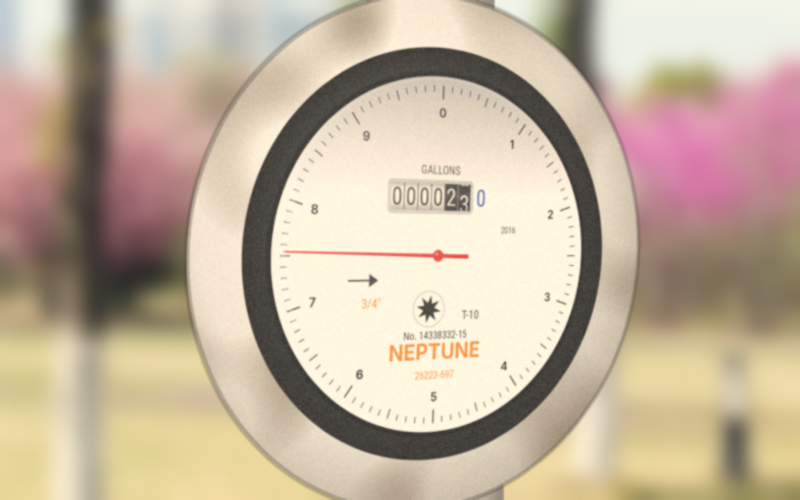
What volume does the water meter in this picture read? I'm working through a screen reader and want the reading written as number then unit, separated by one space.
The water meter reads 227.5 gal
